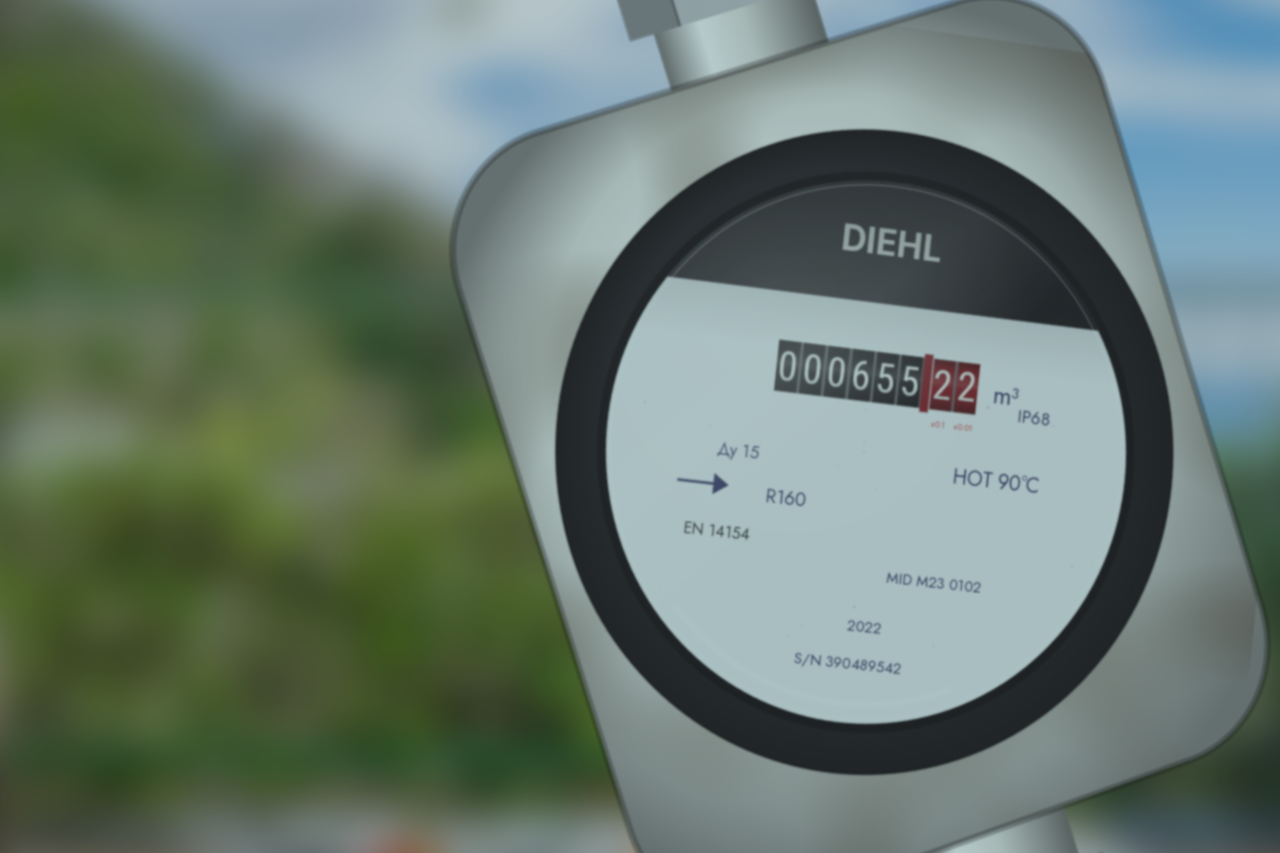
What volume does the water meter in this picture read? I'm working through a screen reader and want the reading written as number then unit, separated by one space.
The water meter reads 655.22 m³
